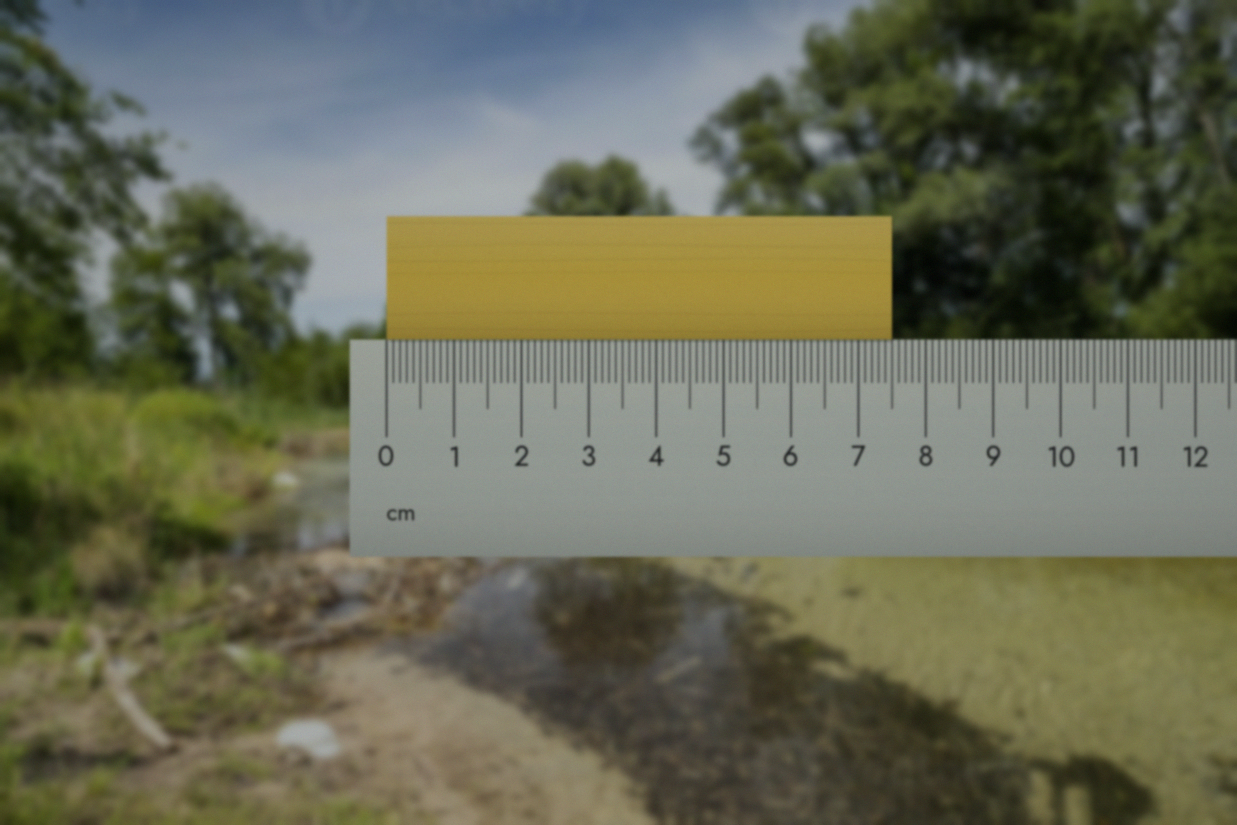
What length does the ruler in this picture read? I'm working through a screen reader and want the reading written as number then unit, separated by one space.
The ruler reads 7.5 cm
